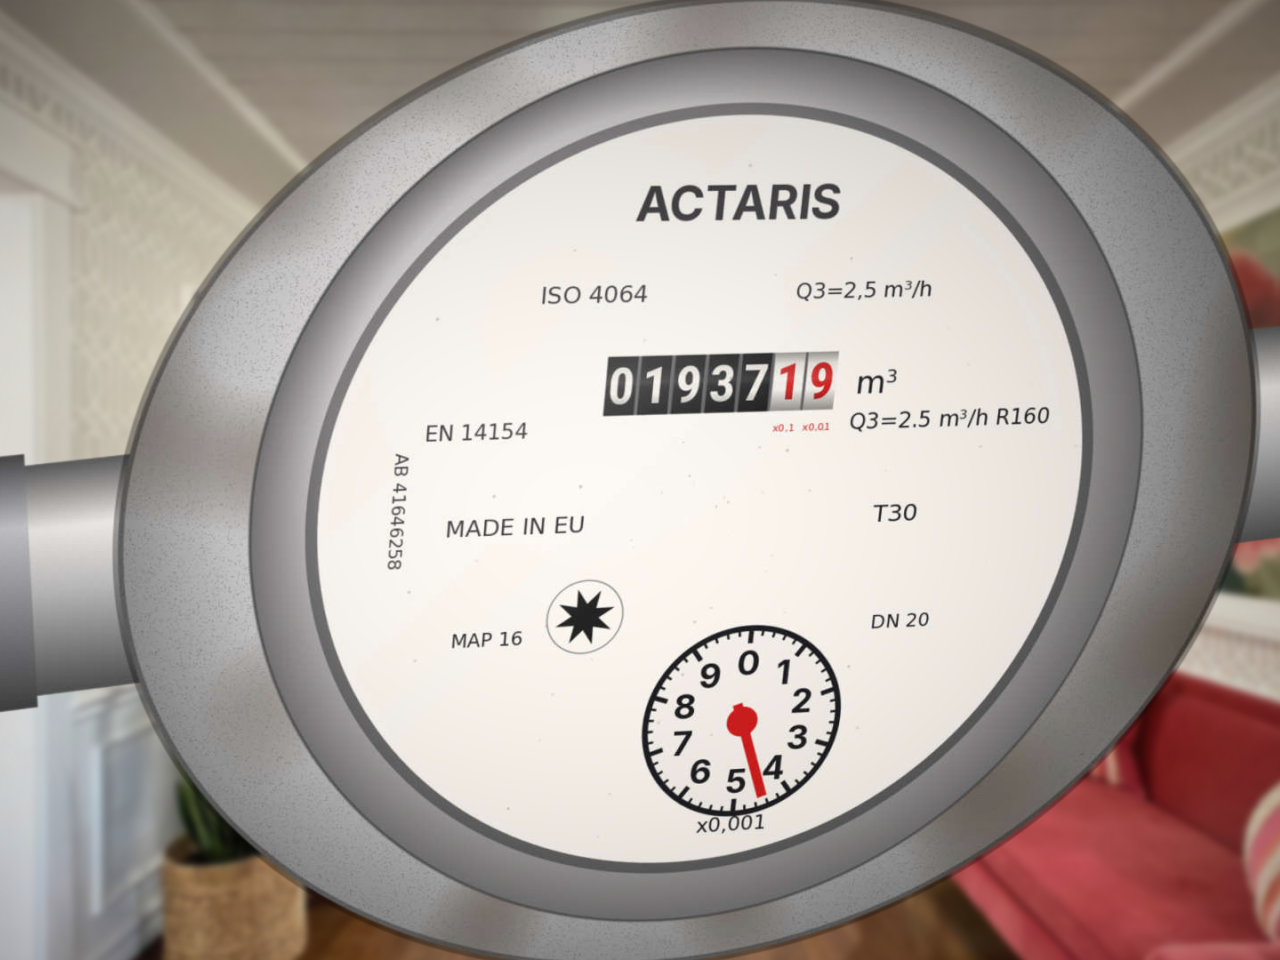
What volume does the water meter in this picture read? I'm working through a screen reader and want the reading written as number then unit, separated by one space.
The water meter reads 1937.194 m³
